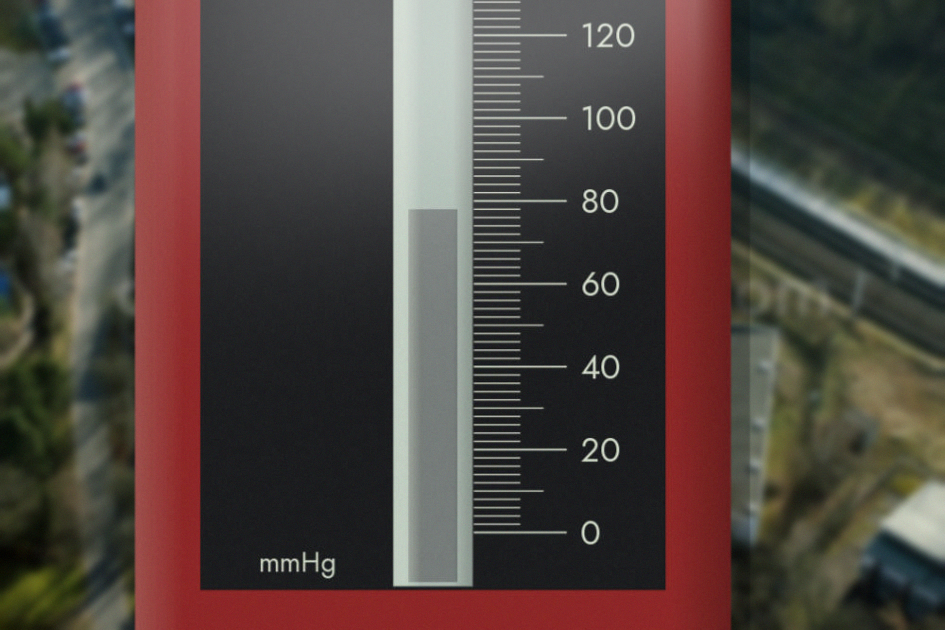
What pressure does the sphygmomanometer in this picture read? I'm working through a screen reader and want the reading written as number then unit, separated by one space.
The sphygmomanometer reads 78 mmHg
